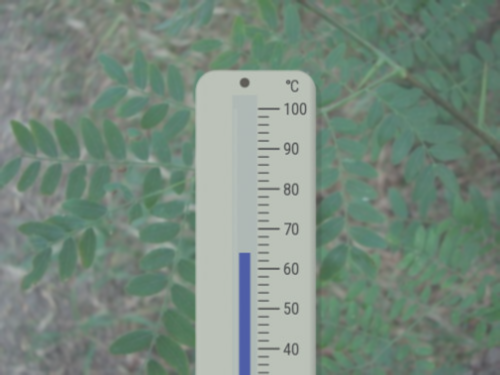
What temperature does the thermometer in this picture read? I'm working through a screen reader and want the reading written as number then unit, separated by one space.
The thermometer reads 64 °C
